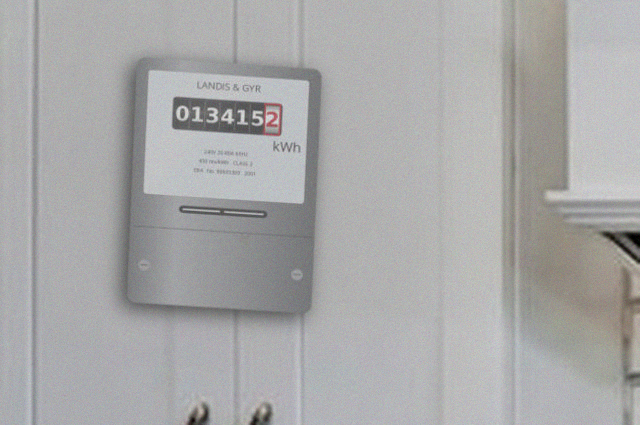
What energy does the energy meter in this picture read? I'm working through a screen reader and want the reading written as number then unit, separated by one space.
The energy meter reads 13415.2 kWh
